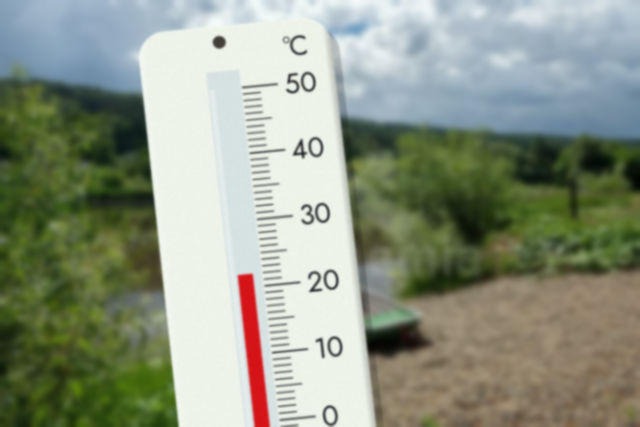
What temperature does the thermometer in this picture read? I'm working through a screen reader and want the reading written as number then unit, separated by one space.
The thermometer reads 22 °C
